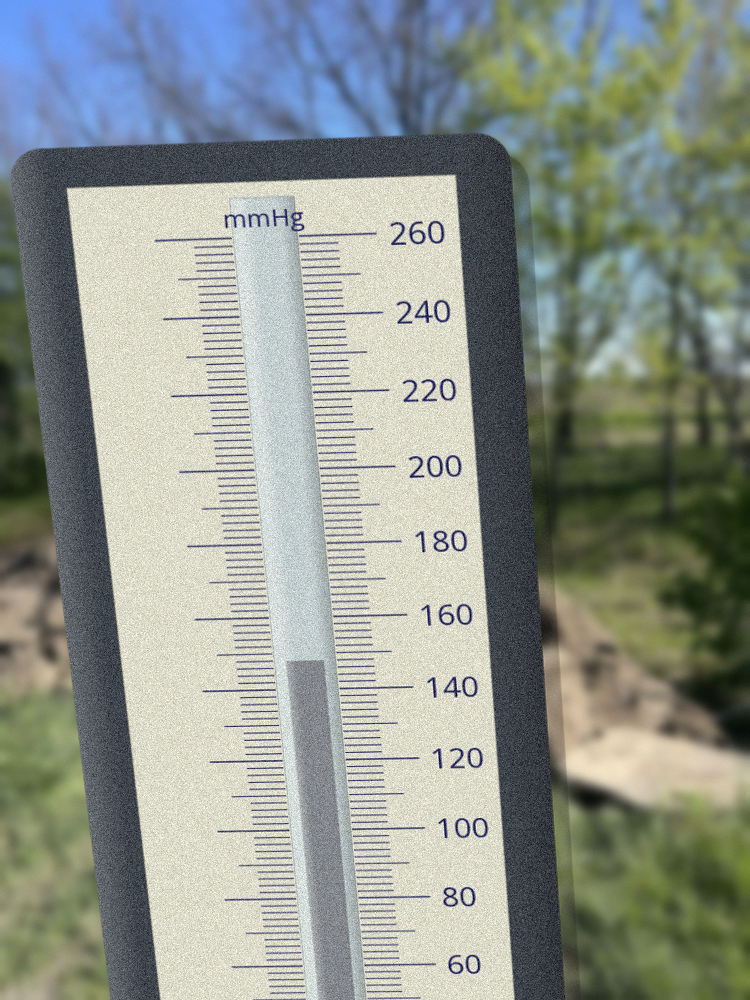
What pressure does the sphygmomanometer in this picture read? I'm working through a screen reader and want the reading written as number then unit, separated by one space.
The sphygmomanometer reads 148 mmHg
